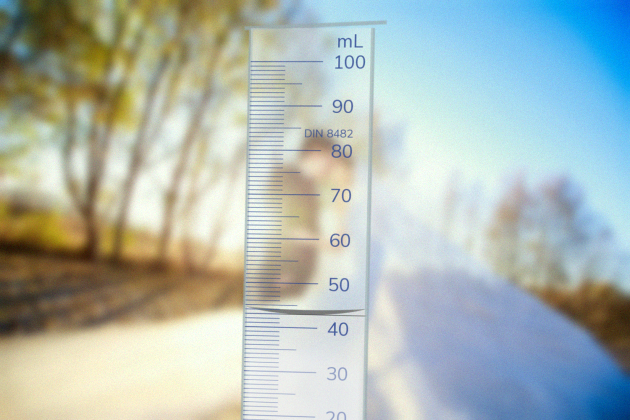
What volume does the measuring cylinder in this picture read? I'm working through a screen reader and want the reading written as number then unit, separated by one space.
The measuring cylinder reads 43 mL
